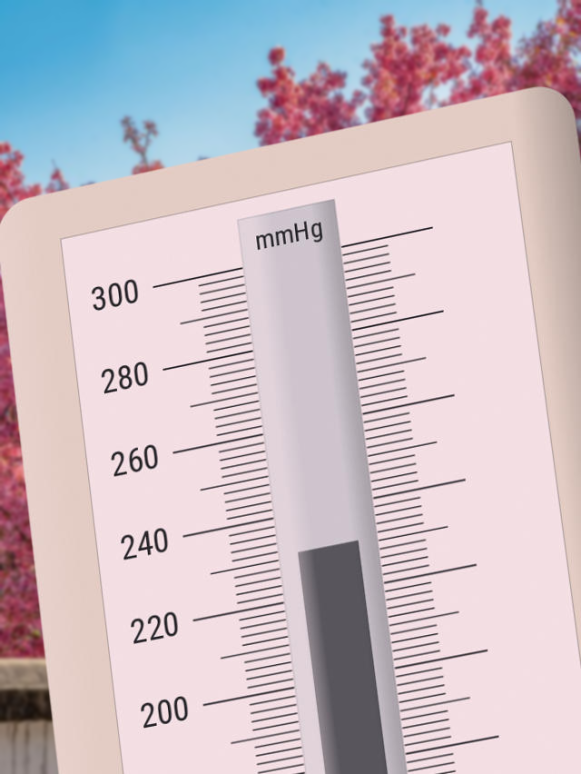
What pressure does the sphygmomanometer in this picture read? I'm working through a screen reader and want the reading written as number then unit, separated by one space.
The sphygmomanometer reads 231 mmHg
